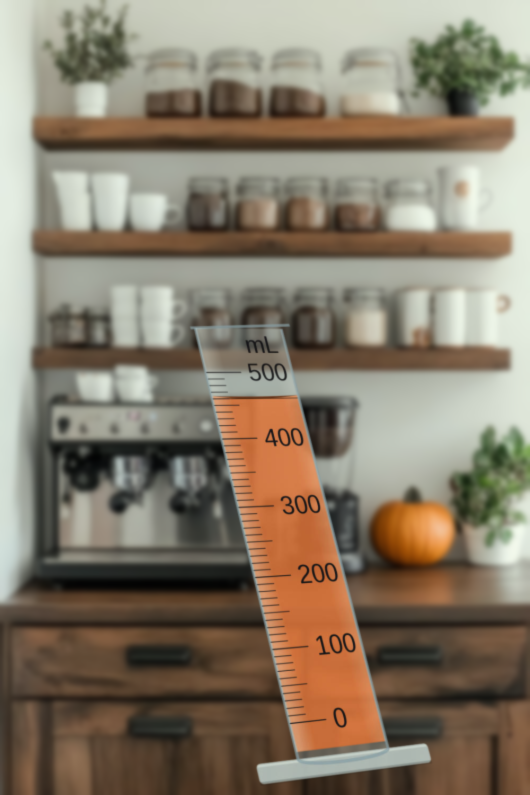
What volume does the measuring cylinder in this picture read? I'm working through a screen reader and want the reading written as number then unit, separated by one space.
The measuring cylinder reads 460 mL
